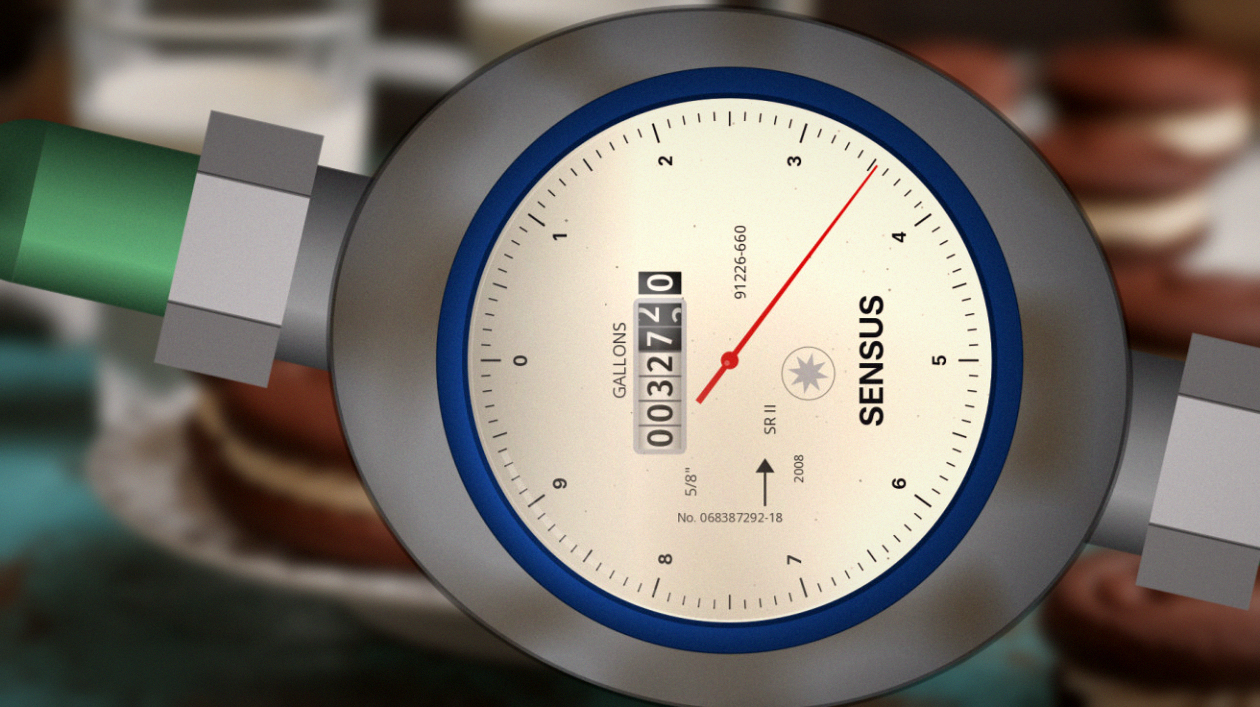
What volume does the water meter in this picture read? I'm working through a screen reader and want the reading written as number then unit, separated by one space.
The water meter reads 32723.5 gal
